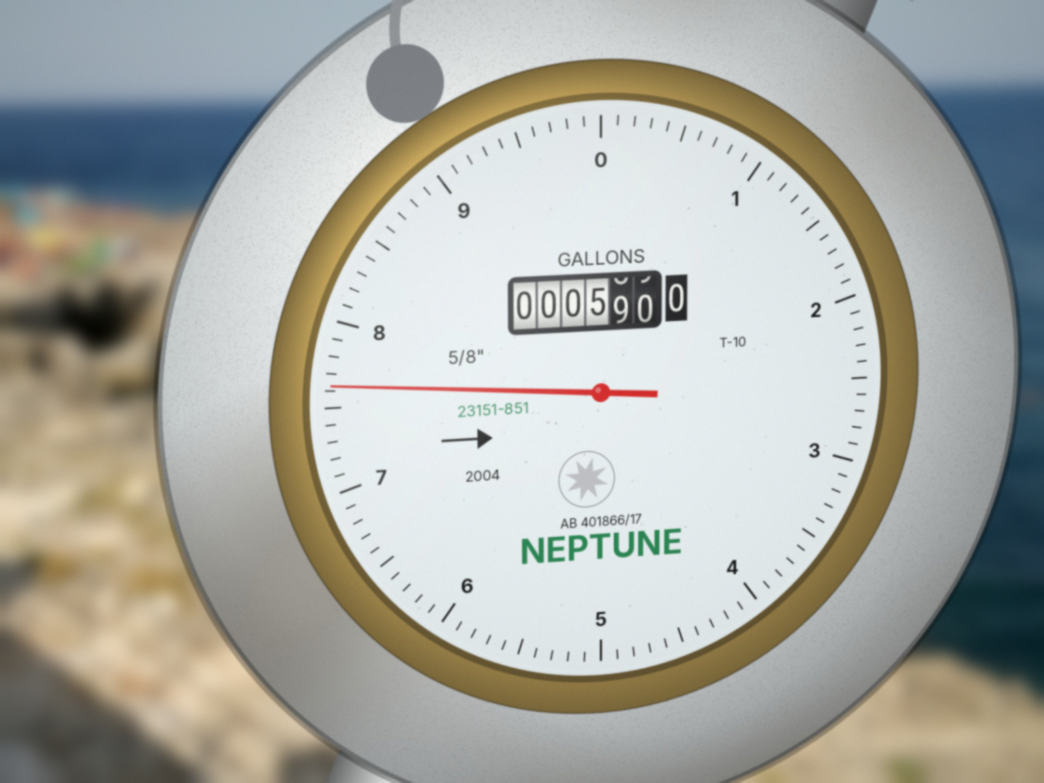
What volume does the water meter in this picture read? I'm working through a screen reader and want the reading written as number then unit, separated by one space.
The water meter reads 5897.6 gal
